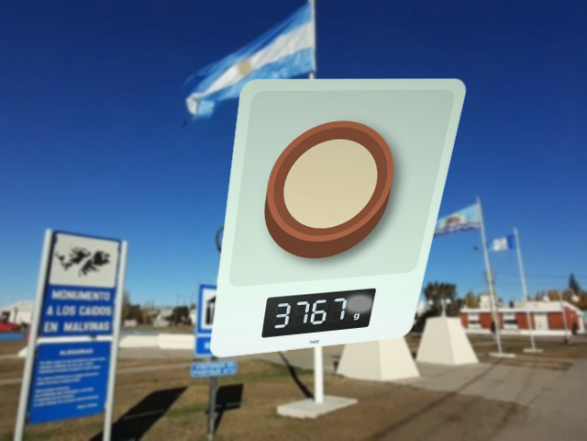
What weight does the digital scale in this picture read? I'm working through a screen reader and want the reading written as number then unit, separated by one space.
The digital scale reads 3767 g
